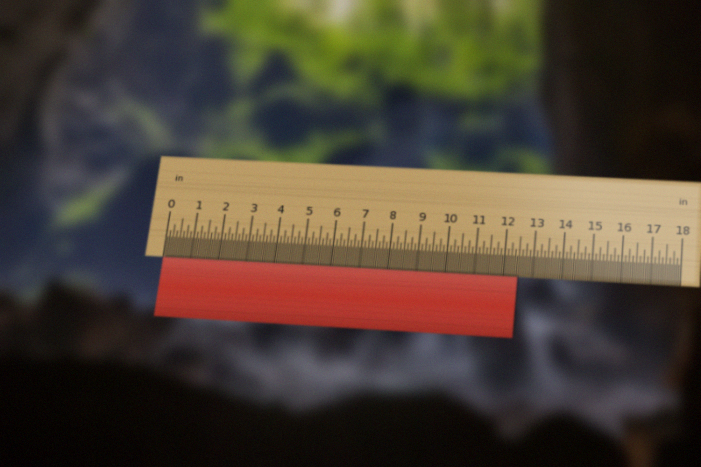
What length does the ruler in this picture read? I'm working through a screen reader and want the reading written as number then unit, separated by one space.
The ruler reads 12.5 in
